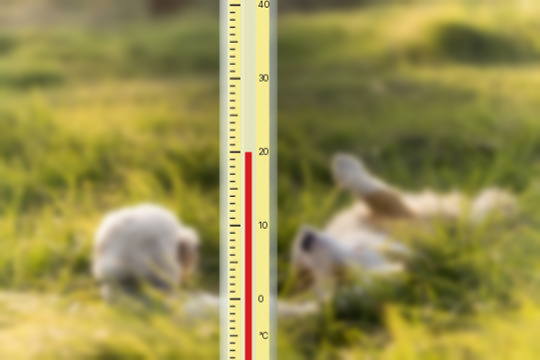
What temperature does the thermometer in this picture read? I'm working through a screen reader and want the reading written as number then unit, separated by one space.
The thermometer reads 20 °C
